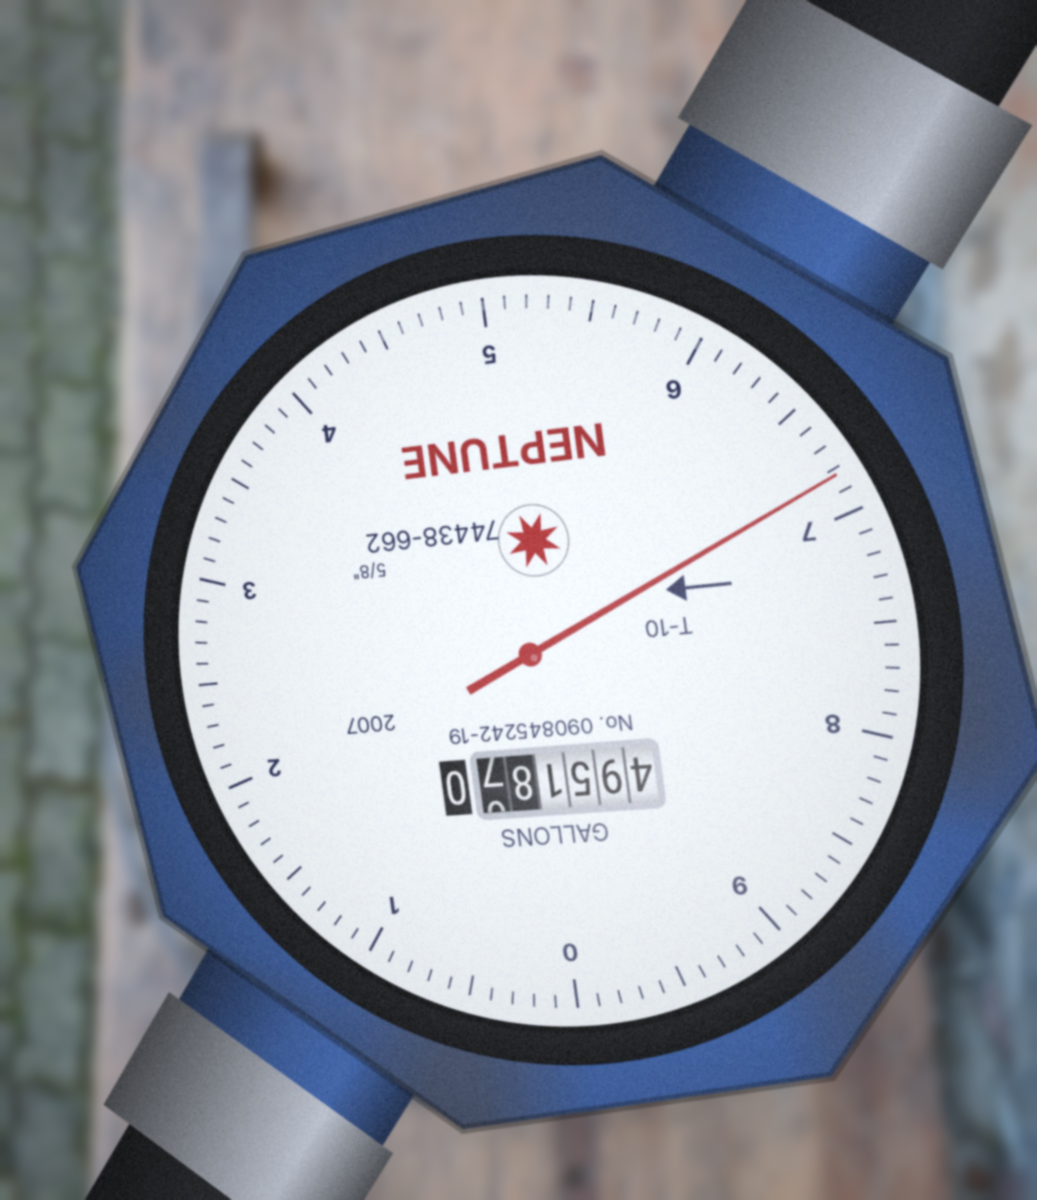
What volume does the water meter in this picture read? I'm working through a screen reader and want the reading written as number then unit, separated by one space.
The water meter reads 4951866.8 gal
